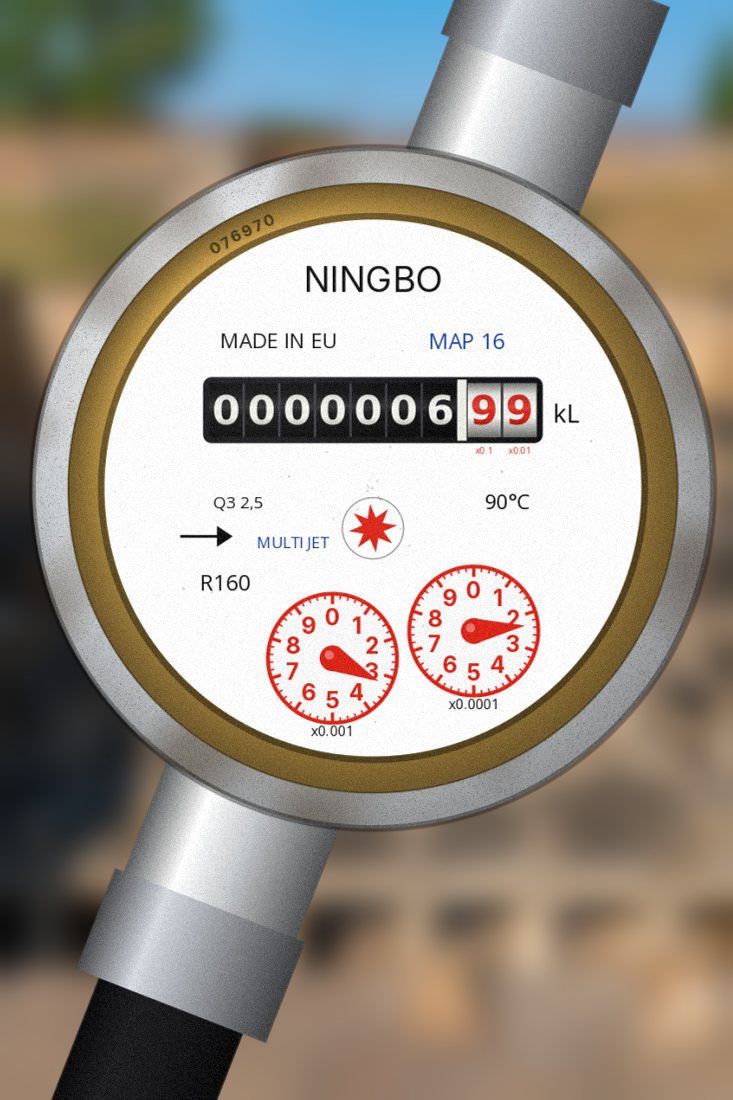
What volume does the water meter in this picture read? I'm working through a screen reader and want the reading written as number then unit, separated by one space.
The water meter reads 6.9932 kL
